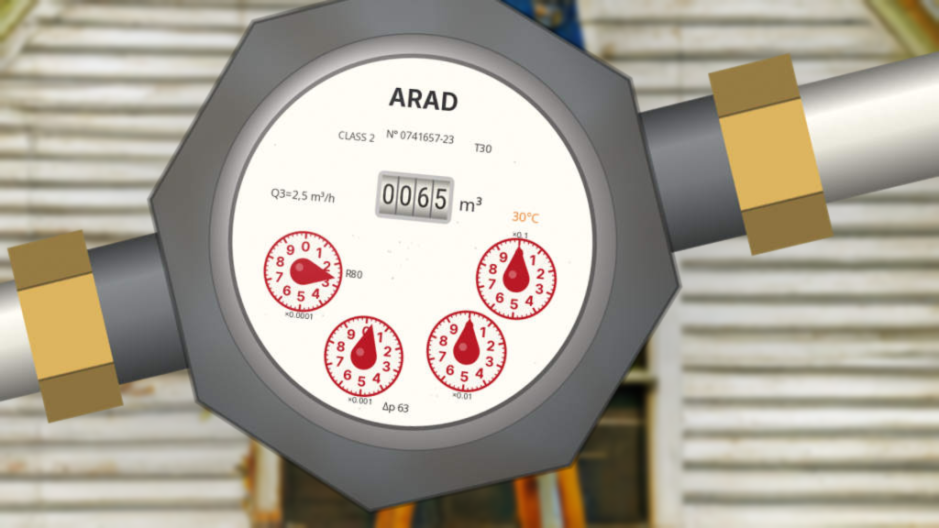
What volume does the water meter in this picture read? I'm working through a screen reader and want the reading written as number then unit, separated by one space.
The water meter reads 65.0002 m³
